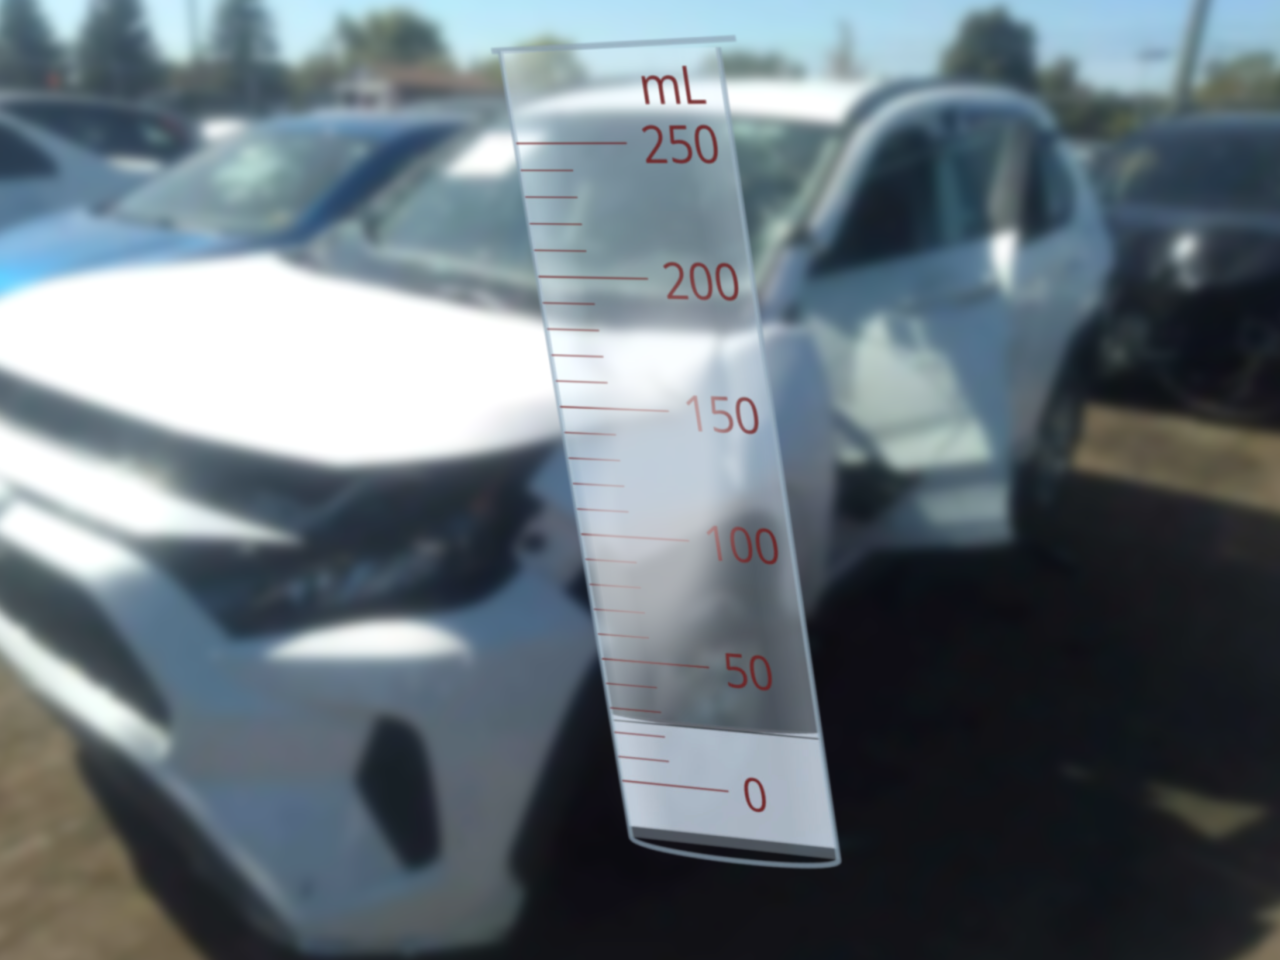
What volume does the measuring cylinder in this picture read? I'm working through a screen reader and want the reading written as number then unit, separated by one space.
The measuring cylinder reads 25 mL
